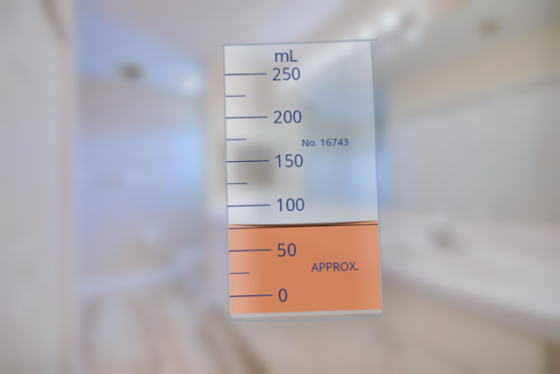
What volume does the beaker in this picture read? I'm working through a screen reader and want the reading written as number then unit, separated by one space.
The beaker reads 75 mL
